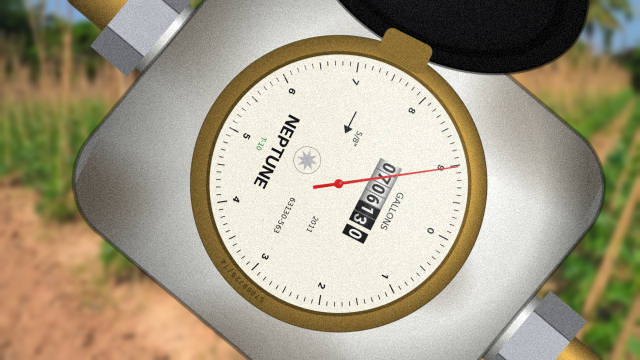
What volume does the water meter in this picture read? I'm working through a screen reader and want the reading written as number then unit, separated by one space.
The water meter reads 706129.0 gal
